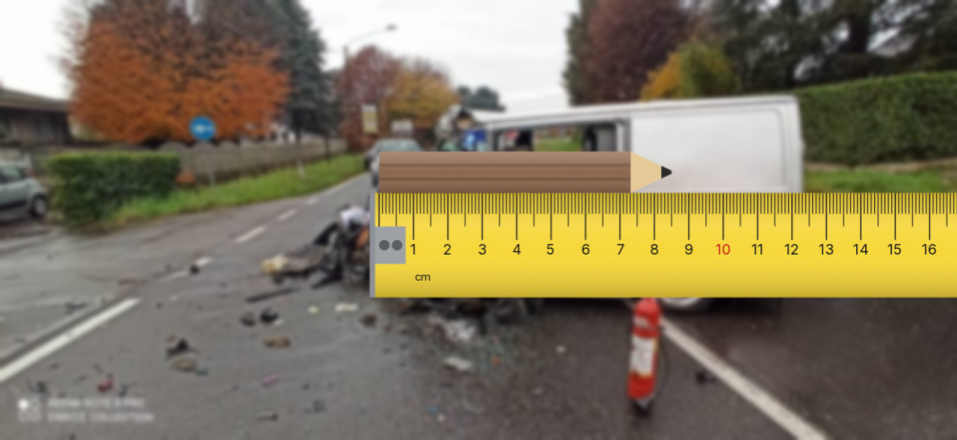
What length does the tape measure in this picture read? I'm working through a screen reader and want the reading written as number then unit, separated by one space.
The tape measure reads 8.5 cm
